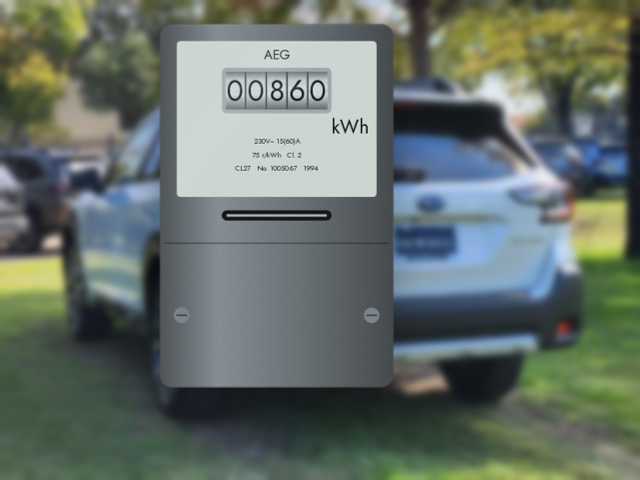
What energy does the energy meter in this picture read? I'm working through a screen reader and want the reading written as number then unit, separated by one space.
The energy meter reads 860 kWh
